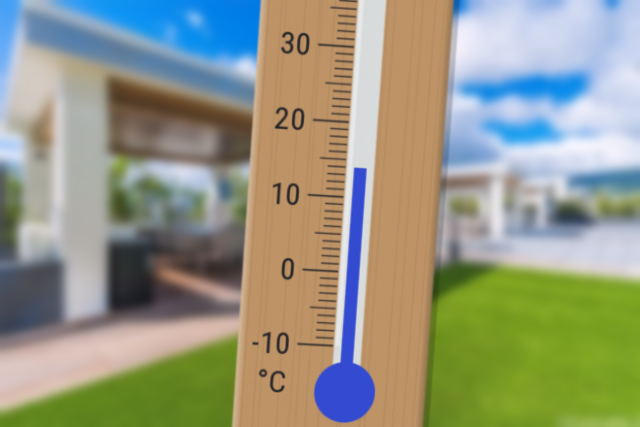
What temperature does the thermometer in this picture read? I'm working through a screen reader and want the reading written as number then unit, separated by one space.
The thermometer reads 14 °C
